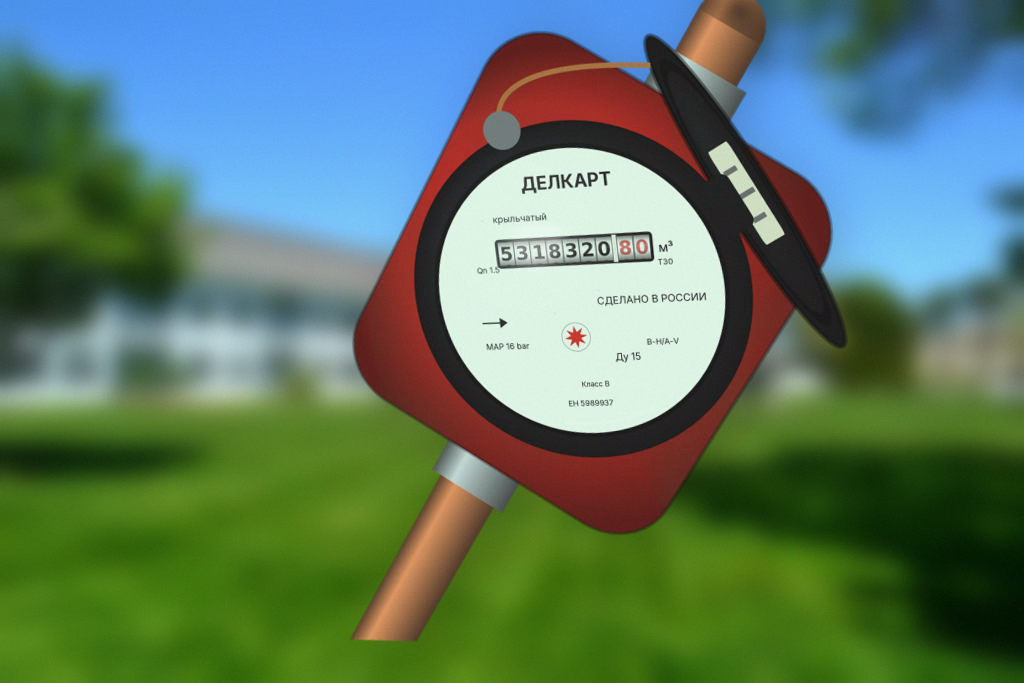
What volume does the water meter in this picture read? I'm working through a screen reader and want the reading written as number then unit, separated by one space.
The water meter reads 5318320.80 m³
